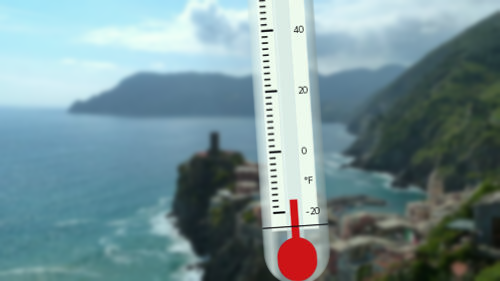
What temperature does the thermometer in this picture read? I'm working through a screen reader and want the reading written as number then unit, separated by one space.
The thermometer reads -16 °F
